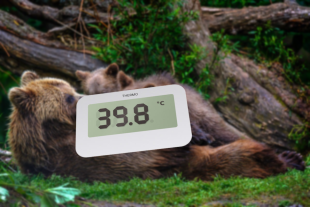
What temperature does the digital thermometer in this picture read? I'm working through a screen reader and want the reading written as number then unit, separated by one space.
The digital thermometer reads 39.8 °C
